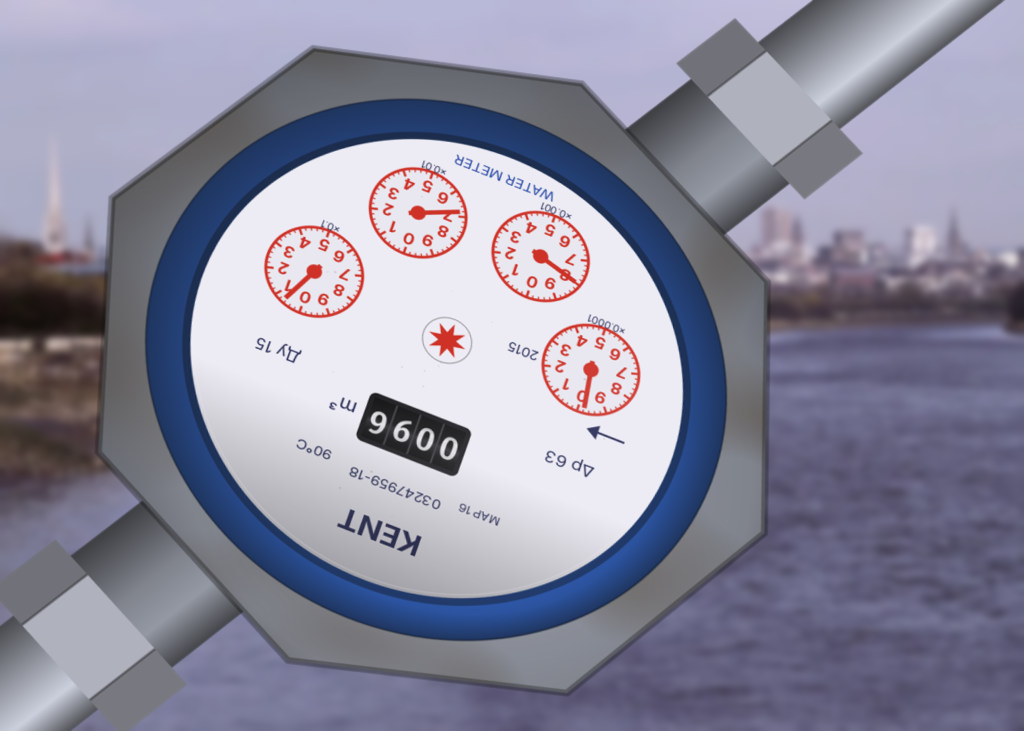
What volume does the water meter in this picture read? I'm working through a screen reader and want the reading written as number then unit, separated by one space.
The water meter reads 96.0679 m³
